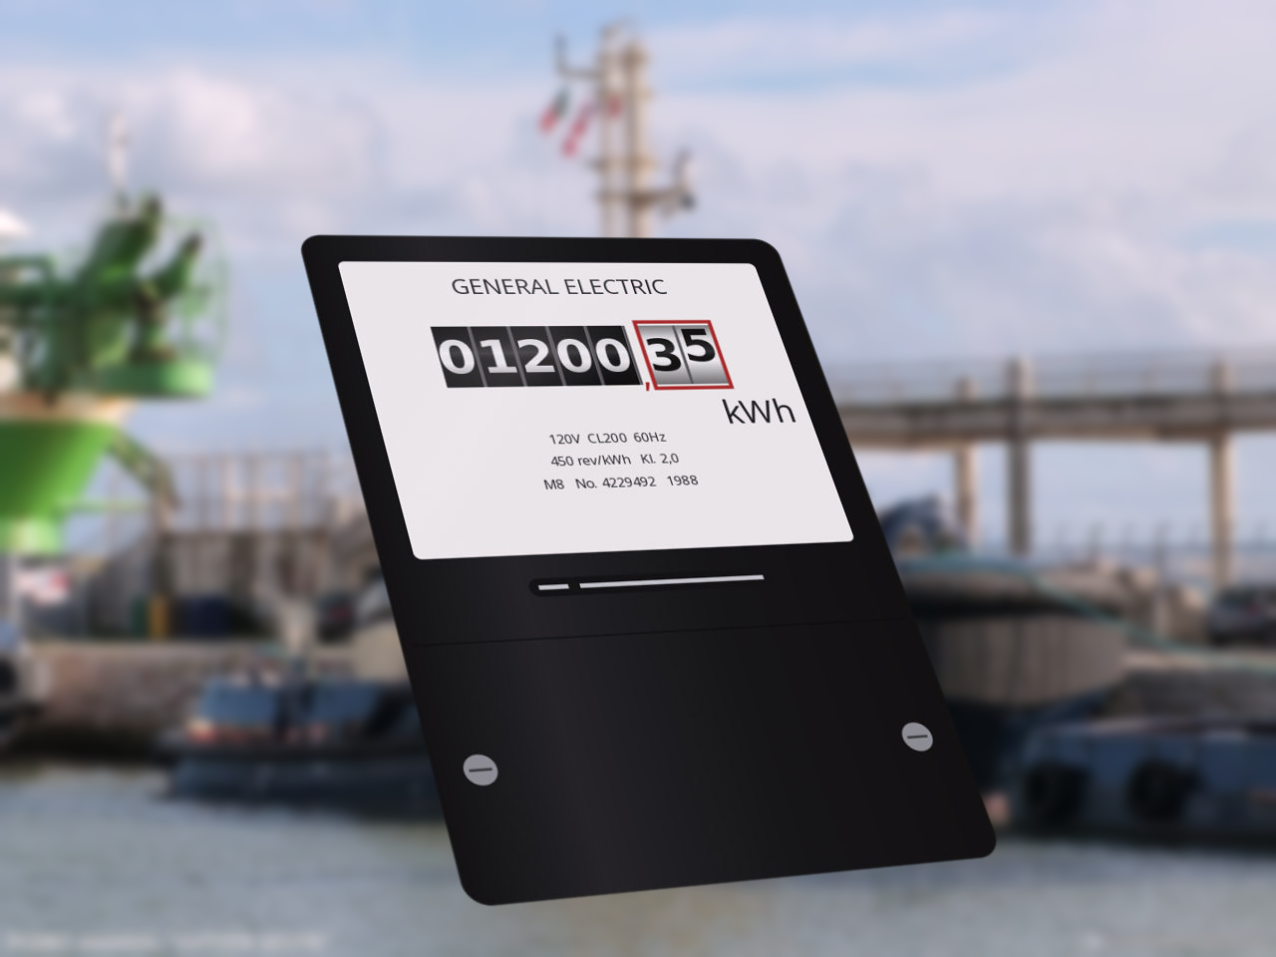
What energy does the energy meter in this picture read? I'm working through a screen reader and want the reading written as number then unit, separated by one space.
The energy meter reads 1200.35 kWh
